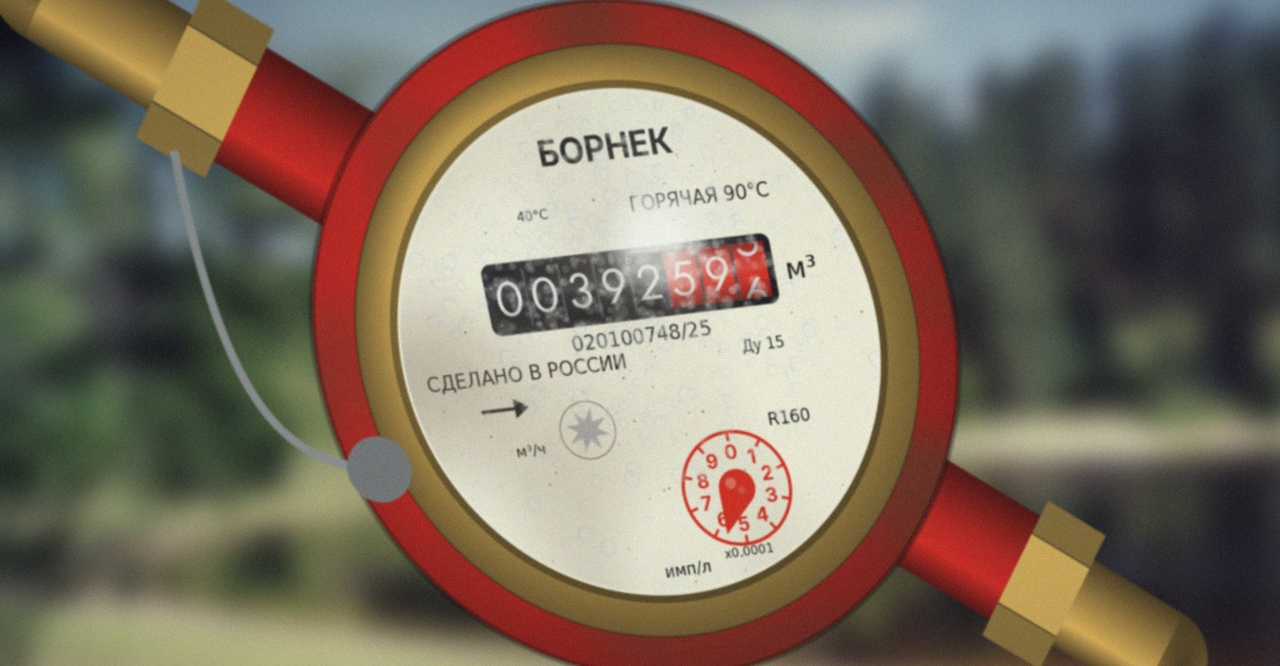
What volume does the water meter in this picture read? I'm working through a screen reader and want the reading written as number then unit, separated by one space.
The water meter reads 392.5955 m³
